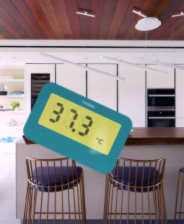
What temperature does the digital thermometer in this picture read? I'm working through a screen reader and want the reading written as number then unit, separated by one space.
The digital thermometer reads 37.3 °C
